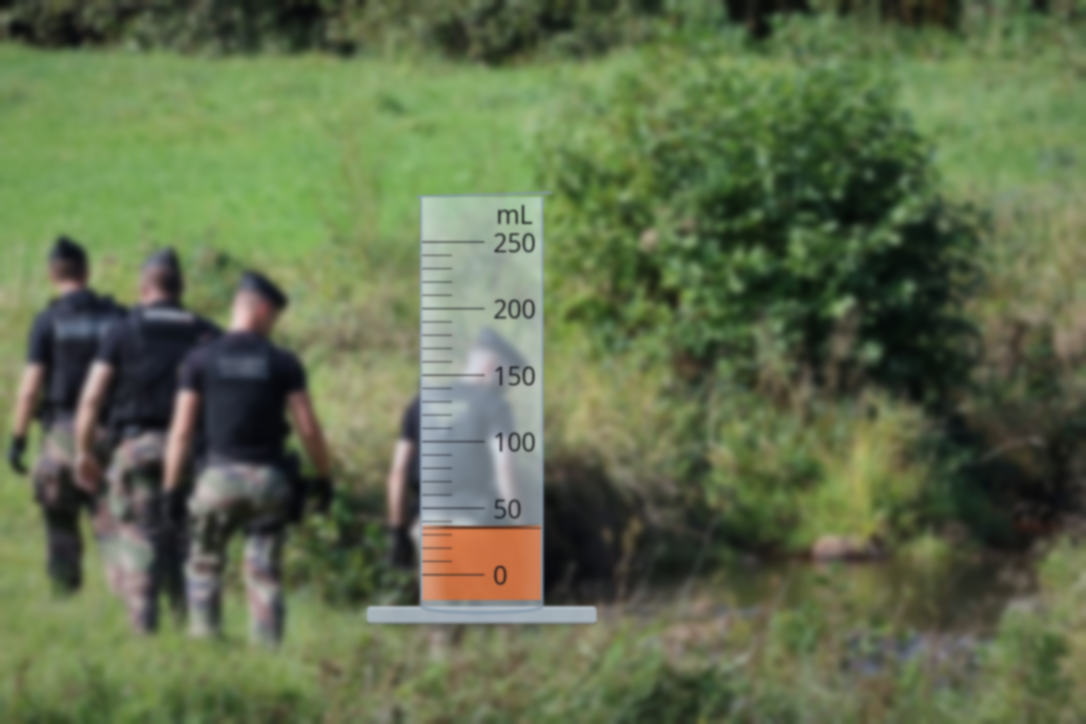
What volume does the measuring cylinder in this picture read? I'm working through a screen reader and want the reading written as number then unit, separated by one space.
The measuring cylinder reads 35 mL
